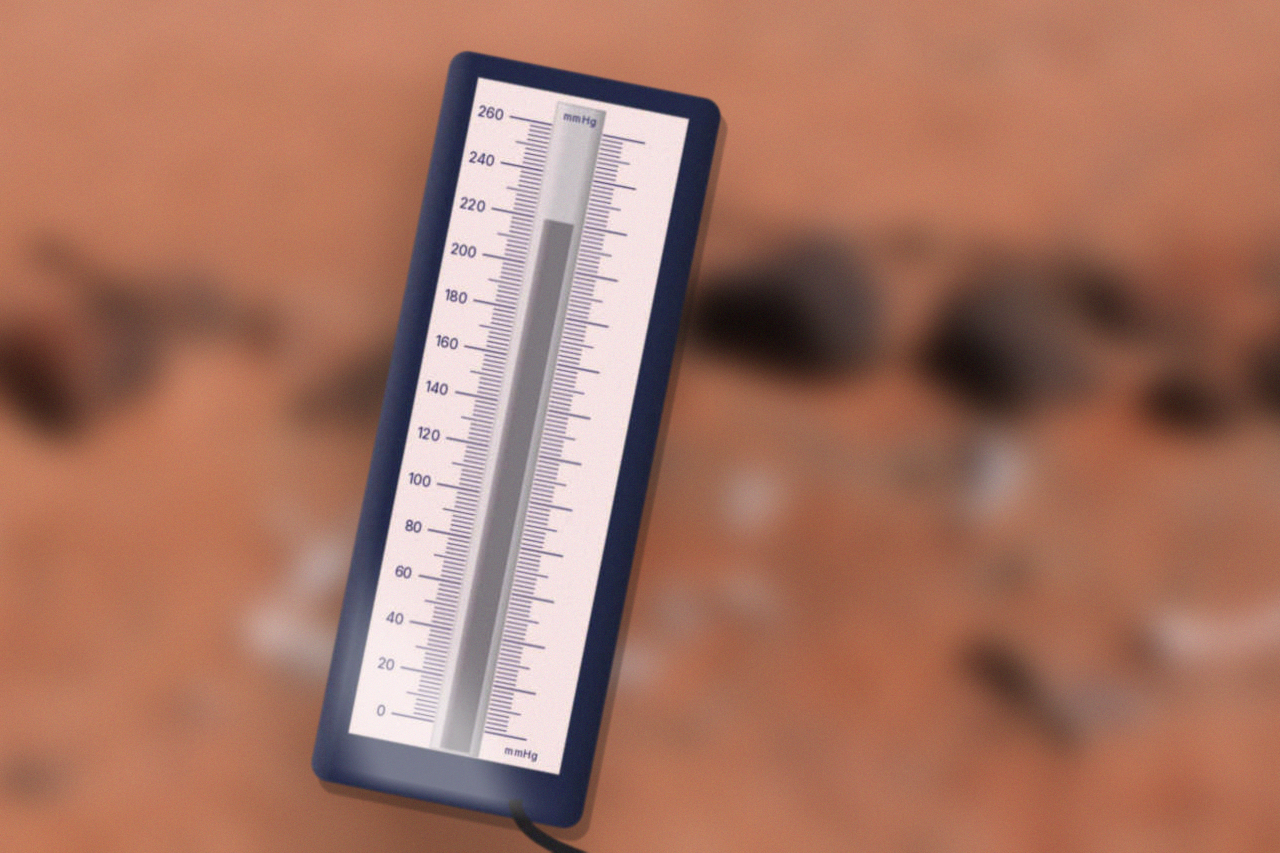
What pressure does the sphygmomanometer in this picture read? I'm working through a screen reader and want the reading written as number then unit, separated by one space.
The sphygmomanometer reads 220 mmHg
